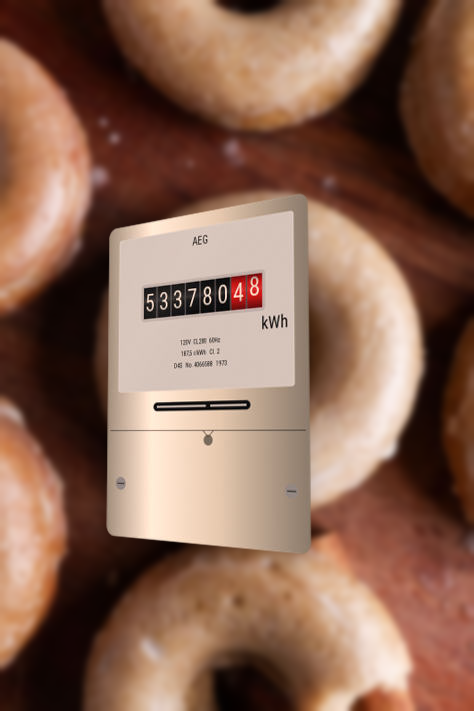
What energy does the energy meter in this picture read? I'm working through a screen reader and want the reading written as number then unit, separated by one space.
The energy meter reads 533780.48 kWh
